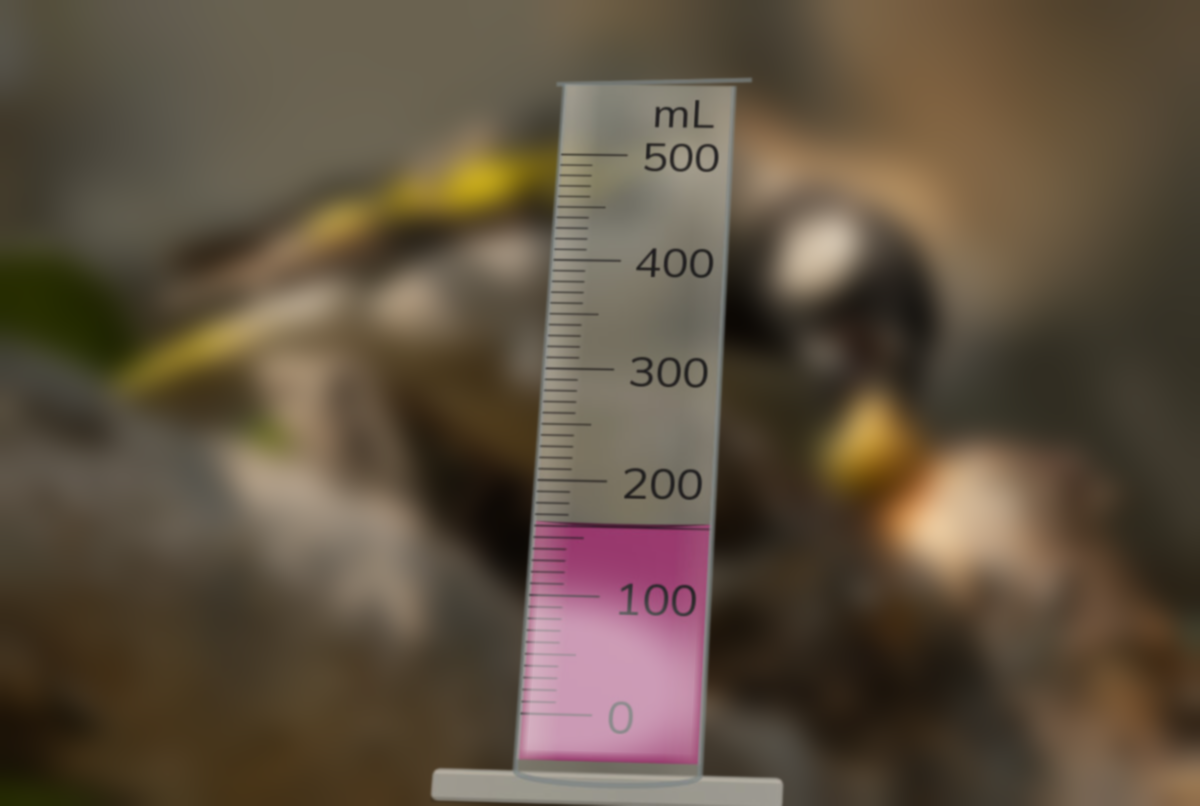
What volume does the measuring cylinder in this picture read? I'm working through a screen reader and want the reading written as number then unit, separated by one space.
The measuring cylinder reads 160 mL
